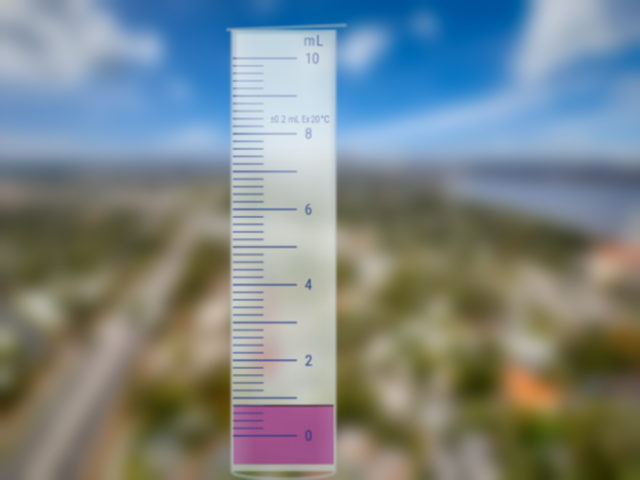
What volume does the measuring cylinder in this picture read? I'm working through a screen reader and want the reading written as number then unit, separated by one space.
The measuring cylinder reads 0.8 mL
